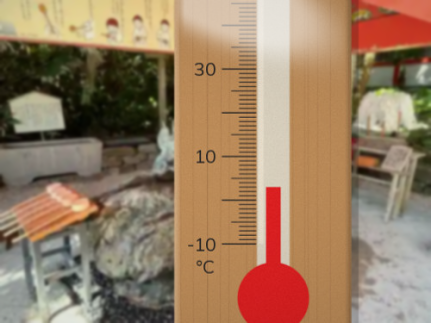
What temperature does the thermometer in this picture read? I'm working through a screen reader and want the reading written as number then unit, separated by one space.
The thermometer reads 3 °C
